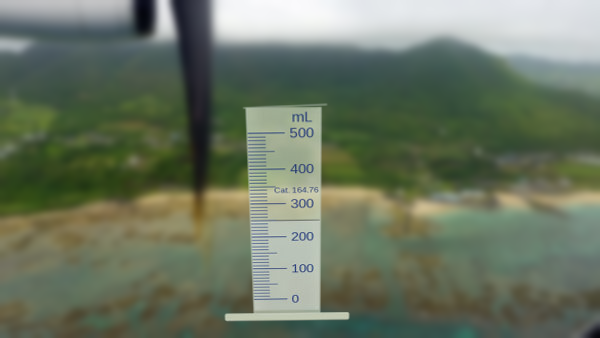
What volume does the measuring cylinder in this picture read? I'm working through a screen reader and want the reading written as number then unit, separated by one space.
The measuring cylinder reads 250 mL
